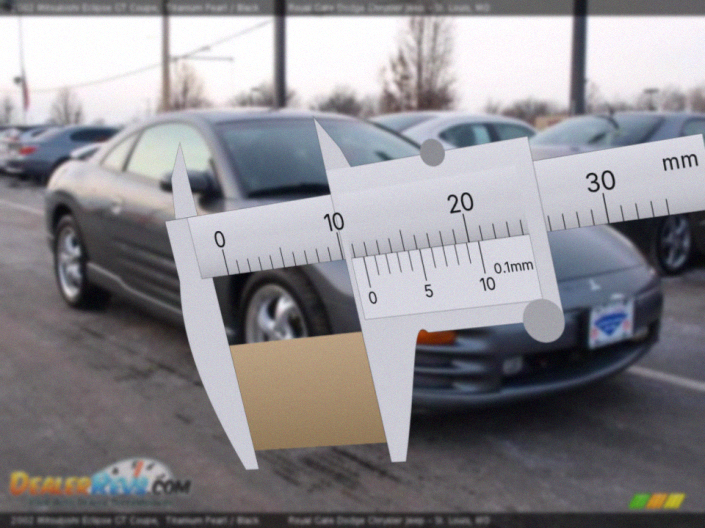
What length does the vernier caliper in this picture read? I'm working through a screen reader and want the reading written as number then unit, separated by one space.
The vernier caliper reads 11.7 mm
